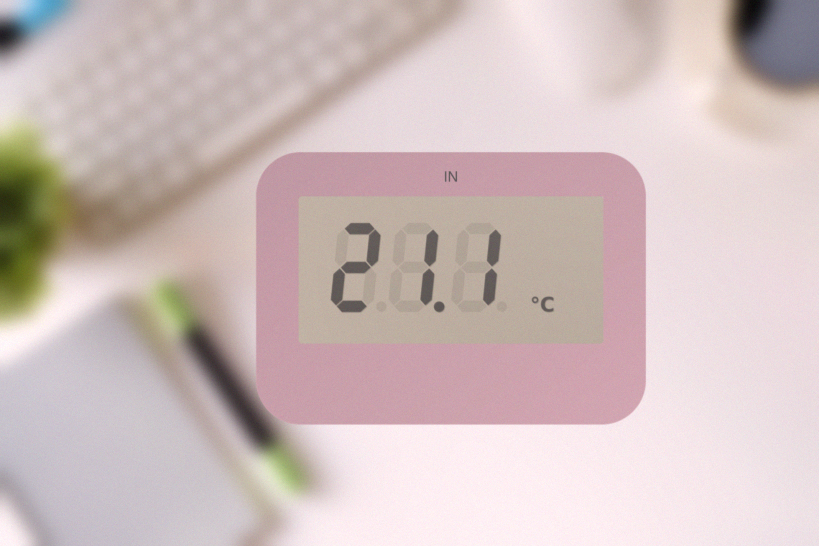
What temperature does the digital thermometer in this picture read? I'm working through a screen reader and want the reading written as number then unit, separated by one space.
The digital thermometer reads 21.1 °C
